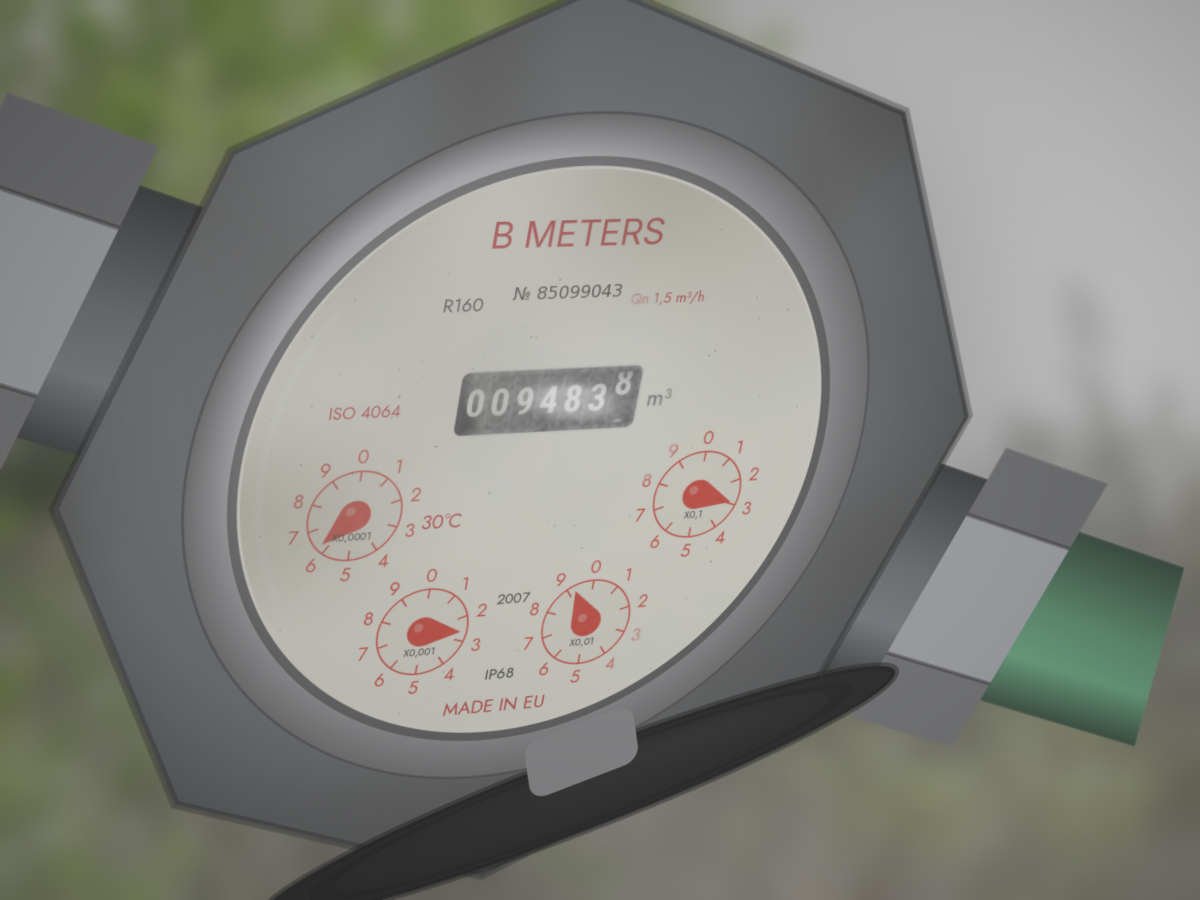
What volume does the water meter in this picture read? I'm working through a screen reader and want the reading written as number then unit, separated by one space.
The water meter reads 94838.2926 m³
